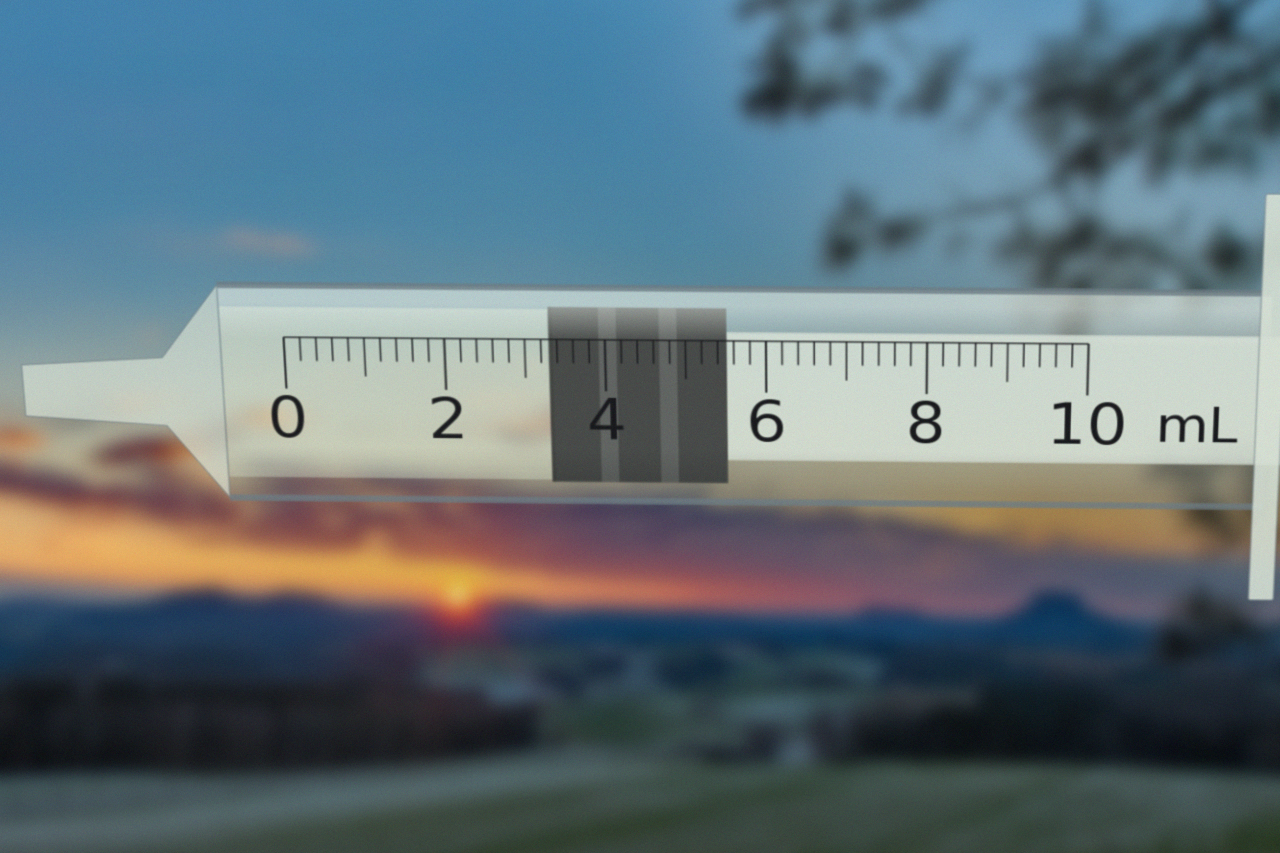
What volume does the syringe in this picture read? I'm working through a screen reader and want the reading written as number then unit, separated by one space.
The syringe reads 3.3 mL
